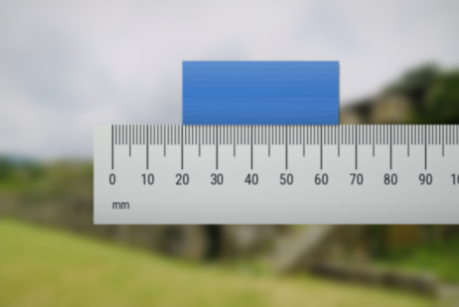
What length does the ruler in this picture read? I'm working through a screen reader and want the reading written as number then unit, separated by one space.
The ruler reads 45 mm
